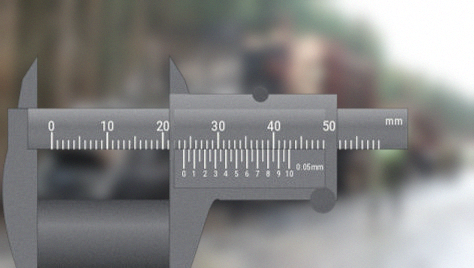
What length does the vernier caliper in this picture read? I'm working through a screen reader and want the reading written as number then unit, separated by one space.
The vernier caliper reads 23.8 mm
